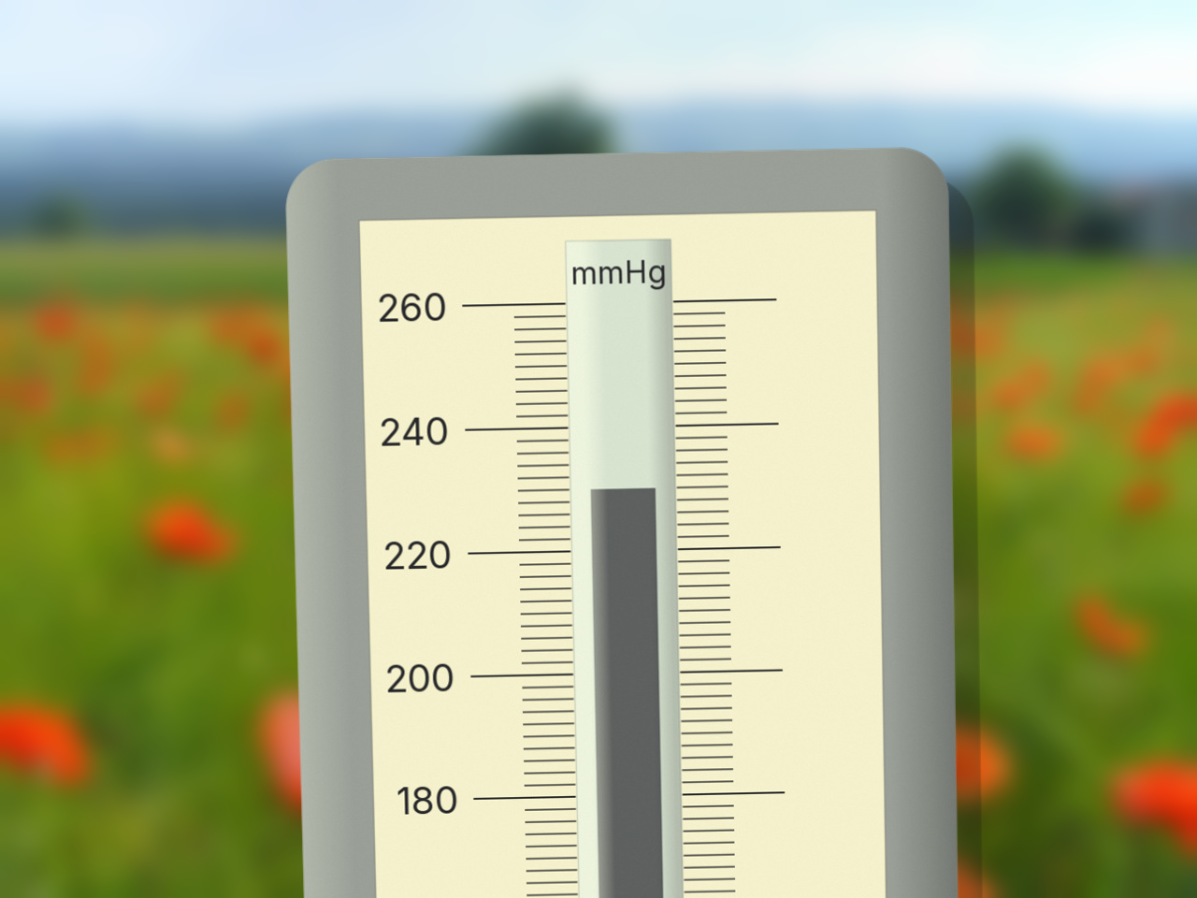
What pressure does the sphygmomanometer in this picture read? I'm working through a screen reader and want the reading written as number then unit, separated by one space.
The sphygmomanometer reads 230 mmHg
